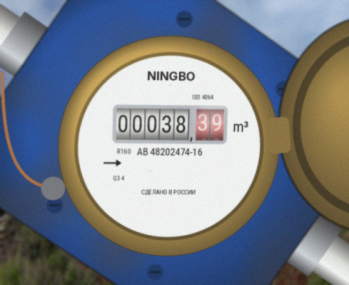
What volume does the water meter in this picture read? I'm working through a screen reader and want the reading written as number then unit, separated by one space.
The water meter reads 38.39 m³
